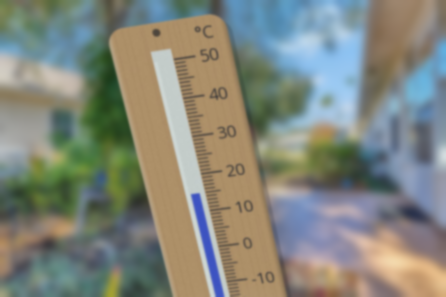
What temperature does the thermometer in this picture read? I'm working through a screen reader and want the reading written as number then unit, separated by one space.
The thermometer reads 15 °C
